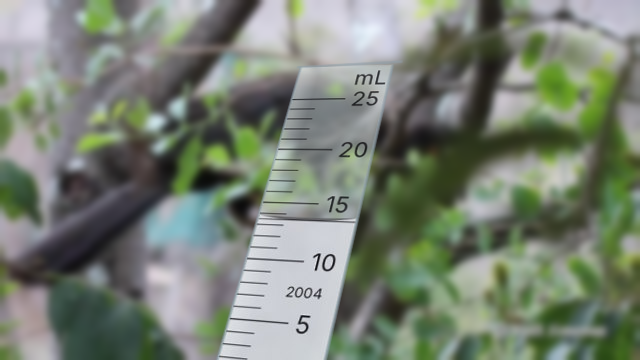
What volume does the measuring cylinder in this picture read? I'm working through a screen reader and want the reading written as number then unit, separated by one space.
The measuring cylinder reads 13.5 mL
